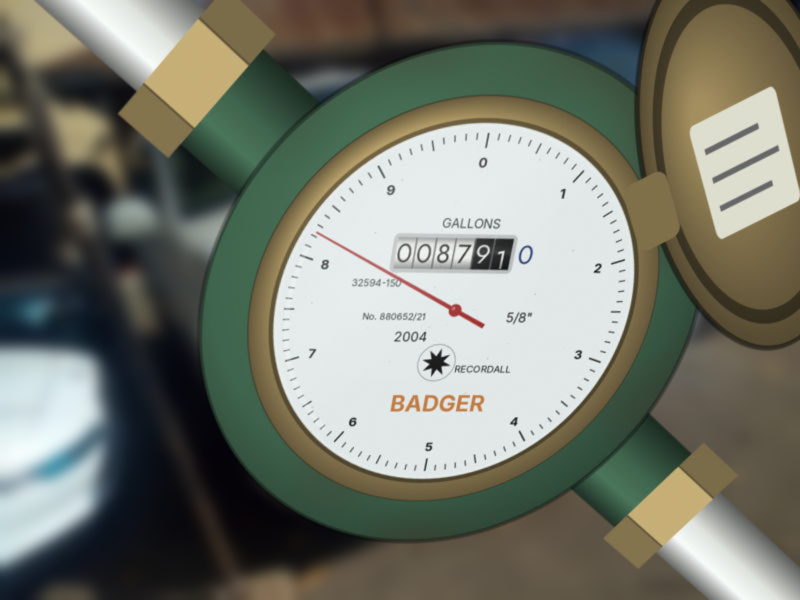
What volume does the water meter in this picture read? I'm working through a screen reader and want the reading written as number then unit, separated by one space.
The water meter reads 87908.2 gal
